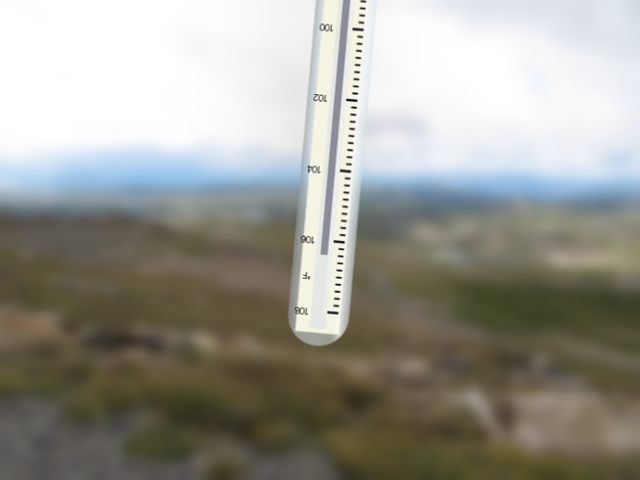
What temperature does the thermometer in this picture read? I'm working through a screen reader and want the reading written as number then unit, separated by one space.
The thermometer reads 106.4 °F
